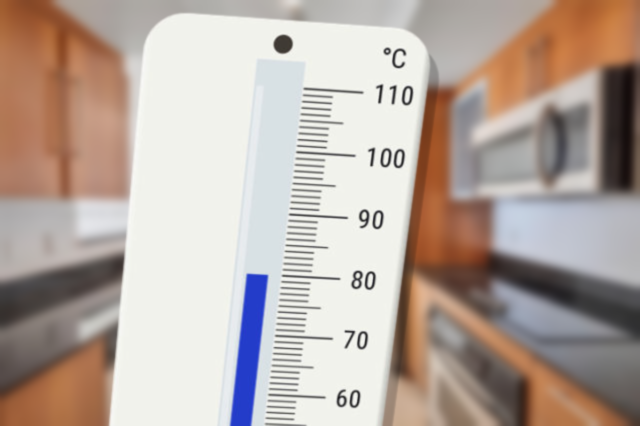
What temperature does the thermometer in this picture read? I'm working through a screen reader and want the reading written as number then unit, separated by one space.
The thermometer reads 80 °C
